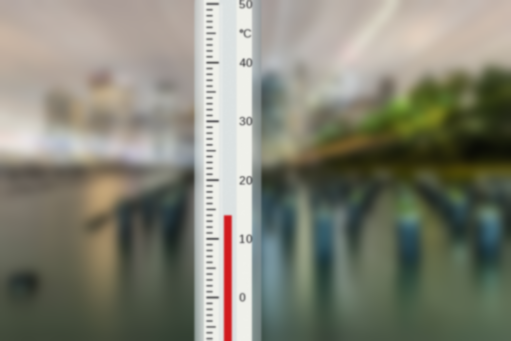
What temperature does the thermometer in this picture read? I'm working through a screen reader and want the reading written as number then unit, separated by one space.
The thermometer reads 14 °C
